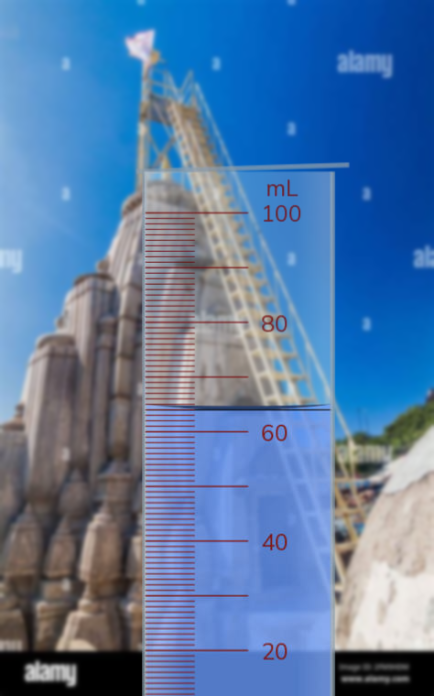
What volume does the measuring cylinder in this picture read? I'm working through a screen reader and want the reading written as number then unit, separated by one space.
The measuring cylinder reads 64 mL
